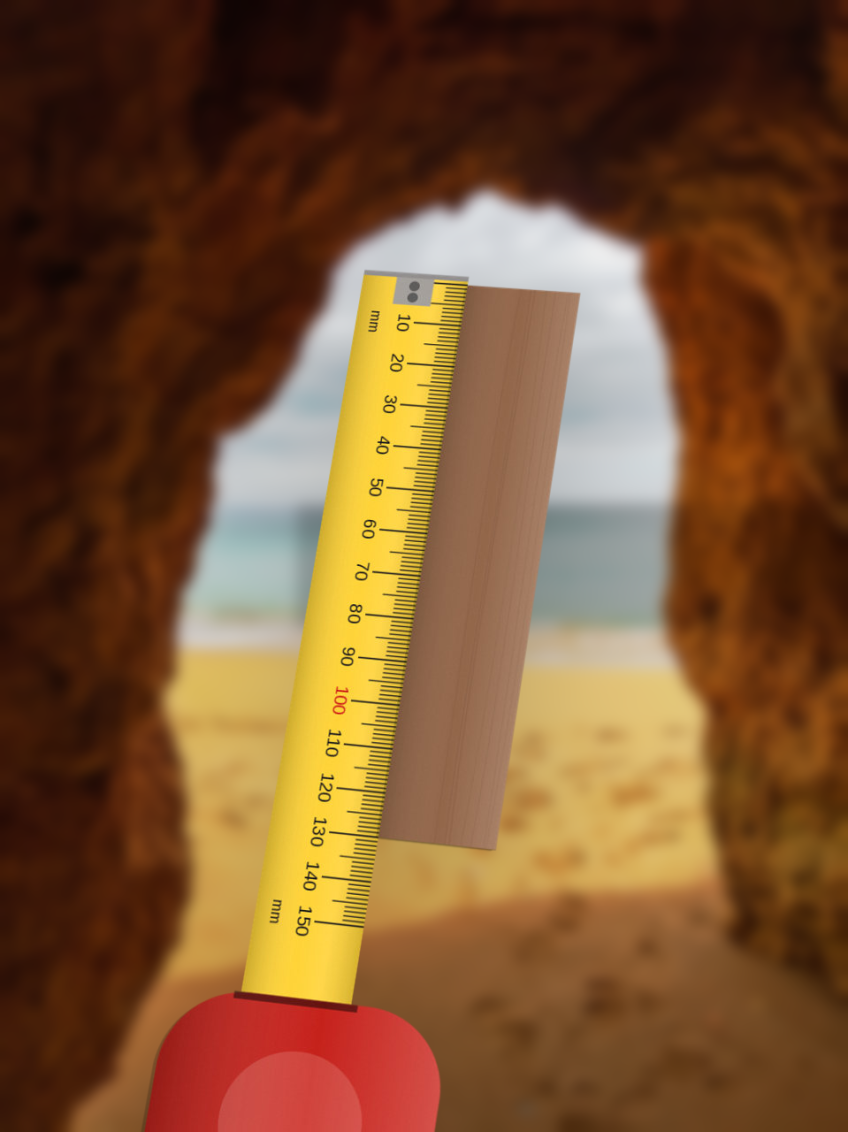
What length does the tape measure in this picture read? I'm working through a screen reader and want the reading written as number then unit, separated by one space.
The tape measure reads 130 mm
